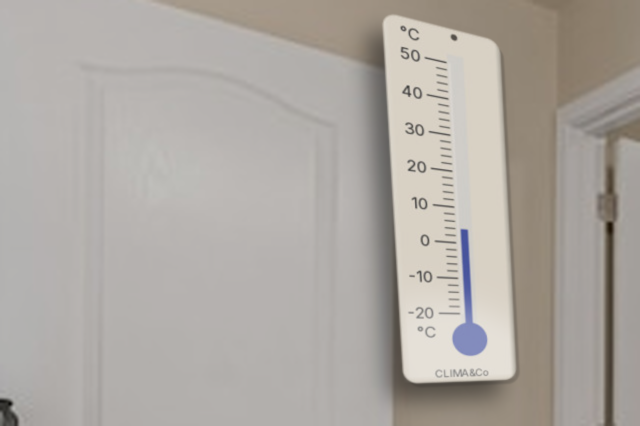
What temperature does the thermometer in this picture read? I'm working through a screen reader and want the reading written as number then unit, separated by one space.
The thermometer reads 4 °C
